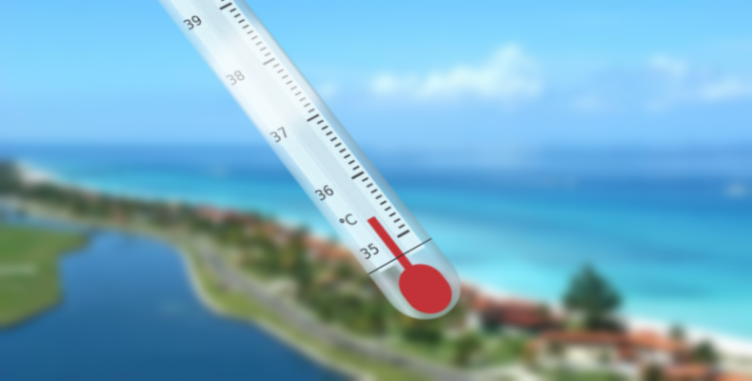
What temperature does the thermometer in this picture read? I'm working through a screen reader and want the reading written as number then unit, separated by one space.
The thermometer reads 35.4 °C
